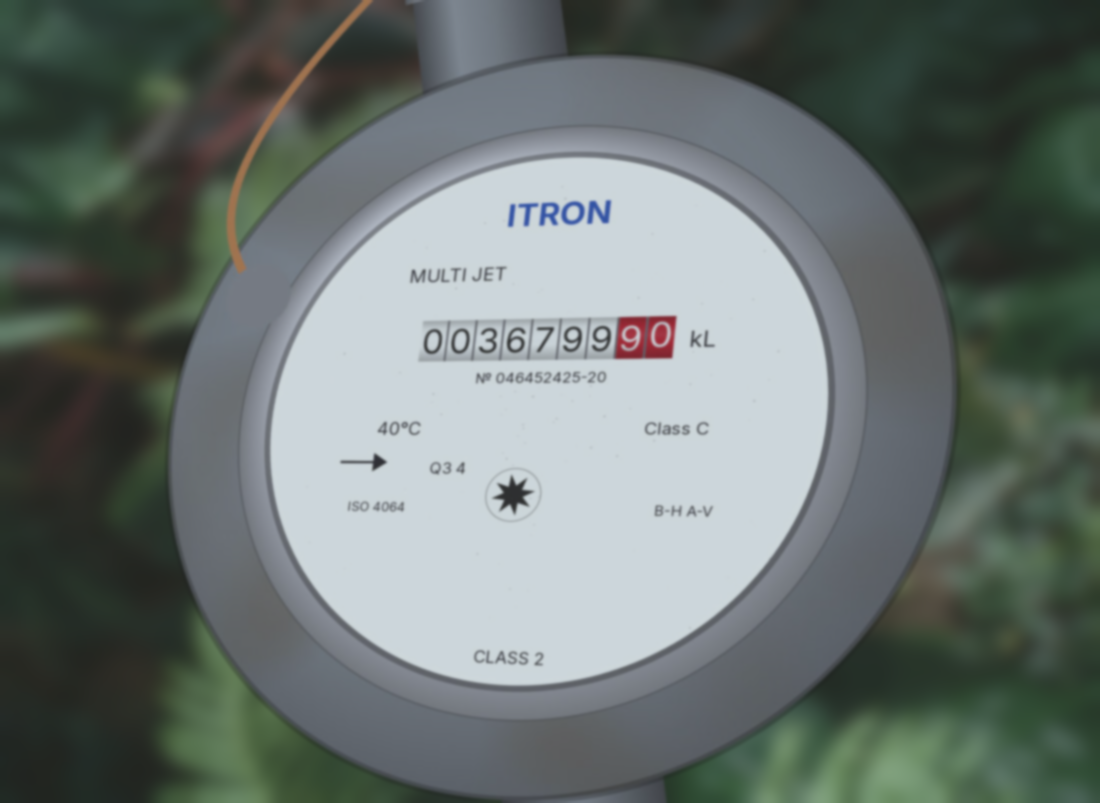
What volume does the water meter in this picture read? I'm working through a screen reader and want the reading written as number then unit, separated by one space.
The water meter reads 36799.90 kL
